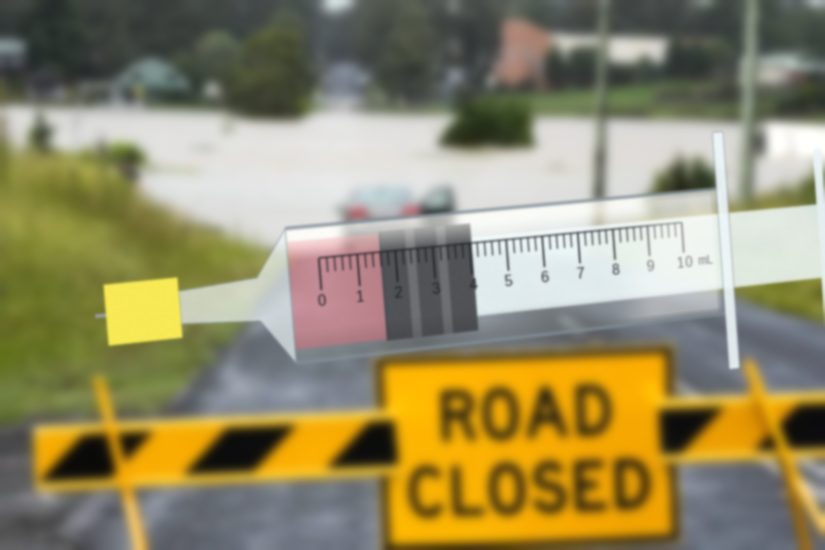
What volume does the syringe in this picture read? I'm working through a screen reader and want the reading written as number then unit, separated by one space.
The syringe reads 1.6 mL
